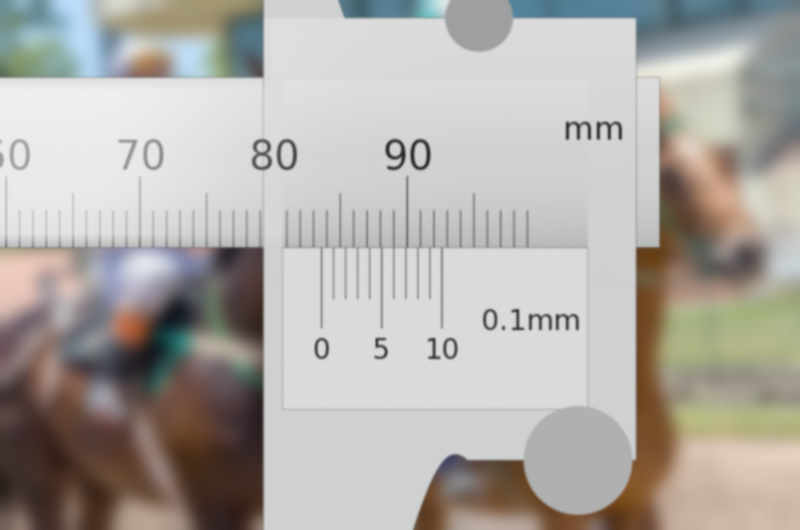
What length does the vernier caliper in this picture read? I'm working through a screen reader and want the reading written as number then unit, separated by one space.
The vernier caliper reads 83.6 mm
